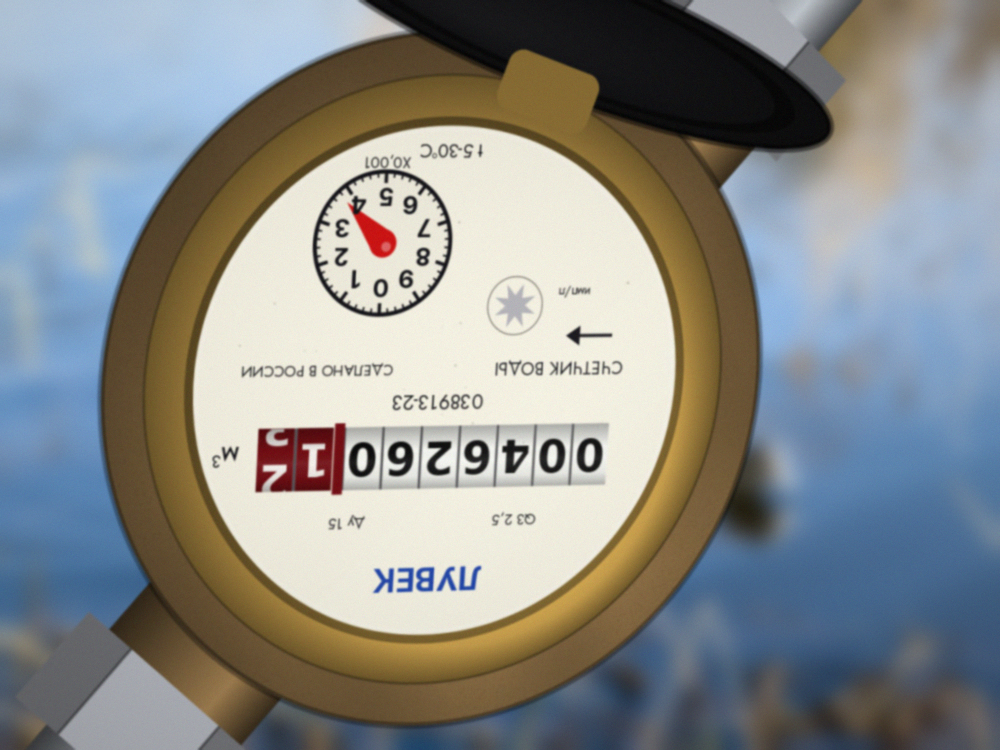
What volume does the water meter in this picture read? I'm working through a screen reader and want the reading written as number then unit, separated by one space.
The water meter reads 46260.123 m³
